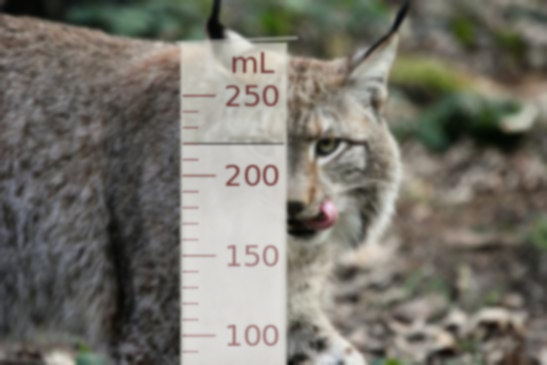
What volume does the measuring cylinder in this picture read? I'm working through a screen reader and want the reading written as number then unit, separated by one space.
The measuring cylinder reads 220 mL
